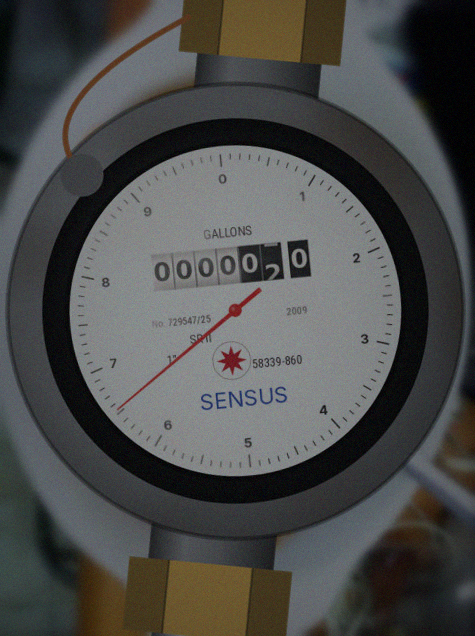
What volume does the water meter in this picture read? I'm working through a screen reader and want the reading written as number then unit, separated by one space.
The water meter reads 16.5 gal
